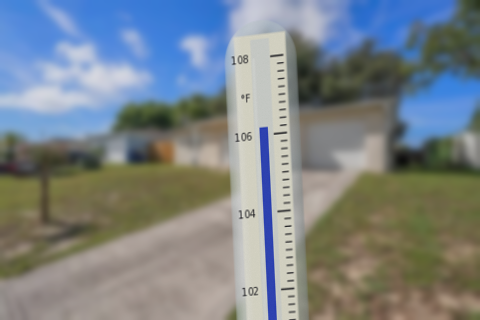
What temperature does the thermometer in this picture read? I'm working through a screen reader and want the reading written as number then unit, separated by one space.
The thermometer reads 106.2 °F
